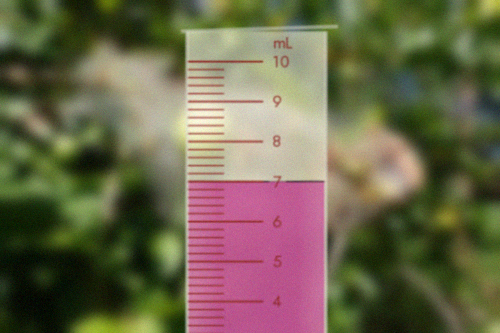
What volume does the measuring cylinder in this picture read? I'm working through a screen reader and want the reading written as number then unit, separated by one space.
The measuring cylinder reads 7 mL
